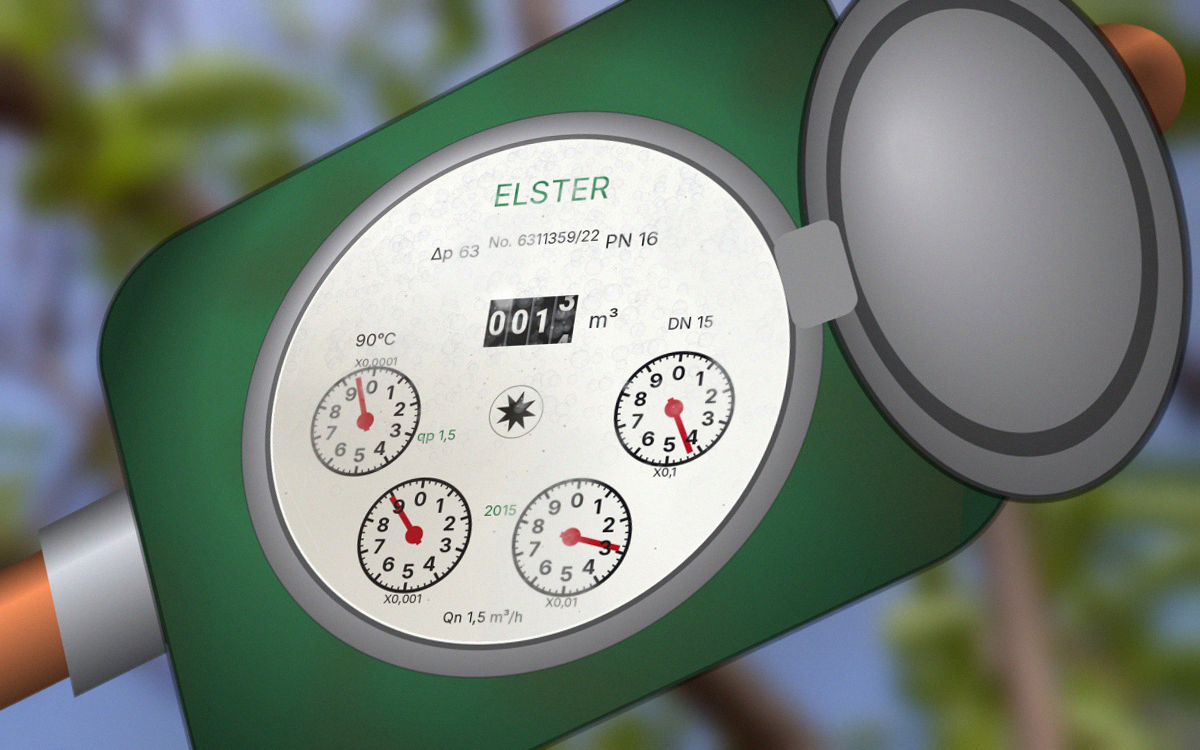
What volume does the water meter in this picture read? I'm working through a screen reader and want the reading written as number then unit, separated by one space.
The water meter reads 13.4289 m³
